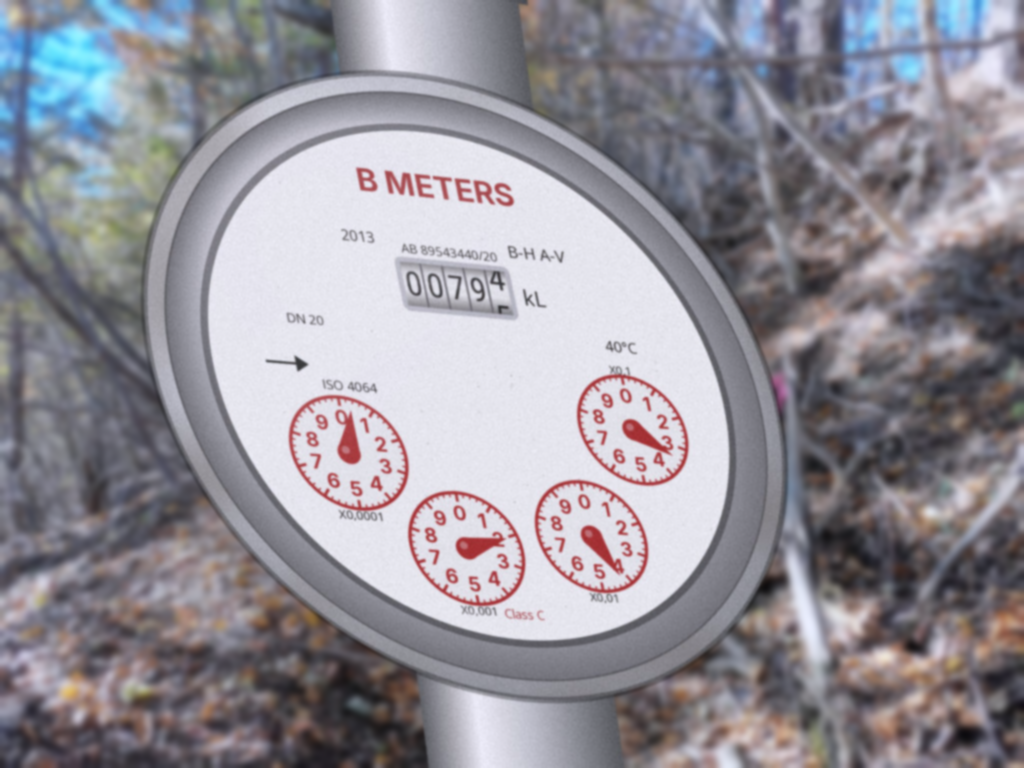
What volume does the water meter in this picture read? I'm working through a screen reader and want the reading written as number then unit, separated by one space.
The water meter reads 794.3420 kL
